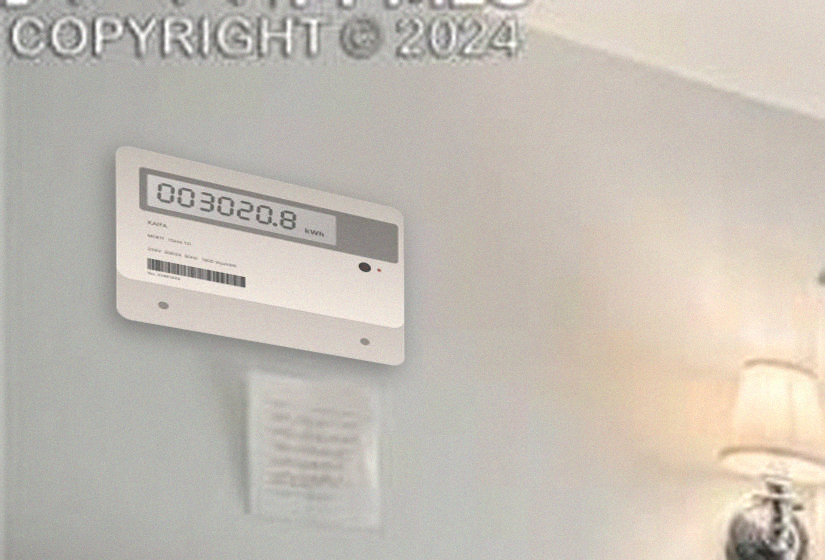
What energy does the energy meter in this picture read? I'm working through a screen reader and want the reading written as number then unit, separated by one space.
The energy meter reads 3020.8 kWh
